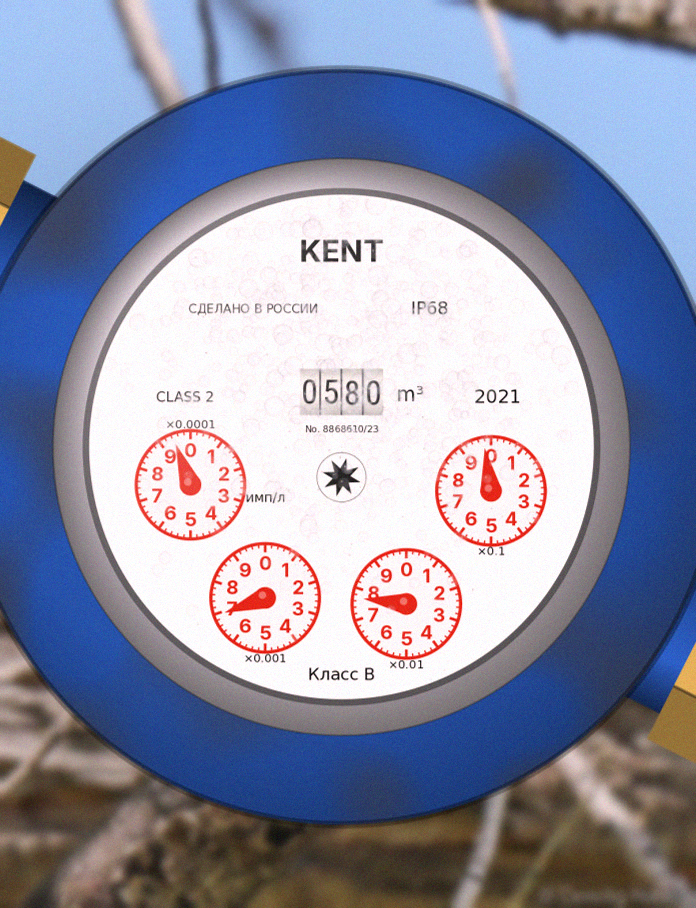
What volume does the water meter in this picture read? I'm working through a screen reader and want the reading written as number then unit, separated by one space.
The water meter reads 579.9769 m³
